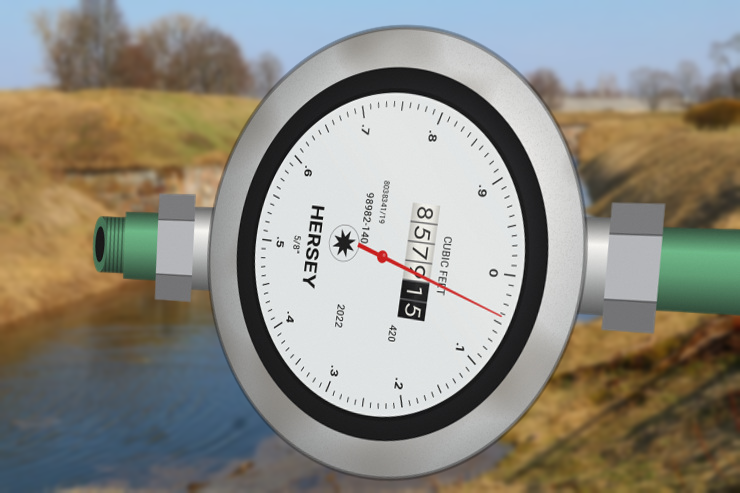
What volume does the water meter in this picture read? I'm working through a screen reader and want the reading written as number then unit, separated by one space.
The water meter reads 857915.04 ft³
